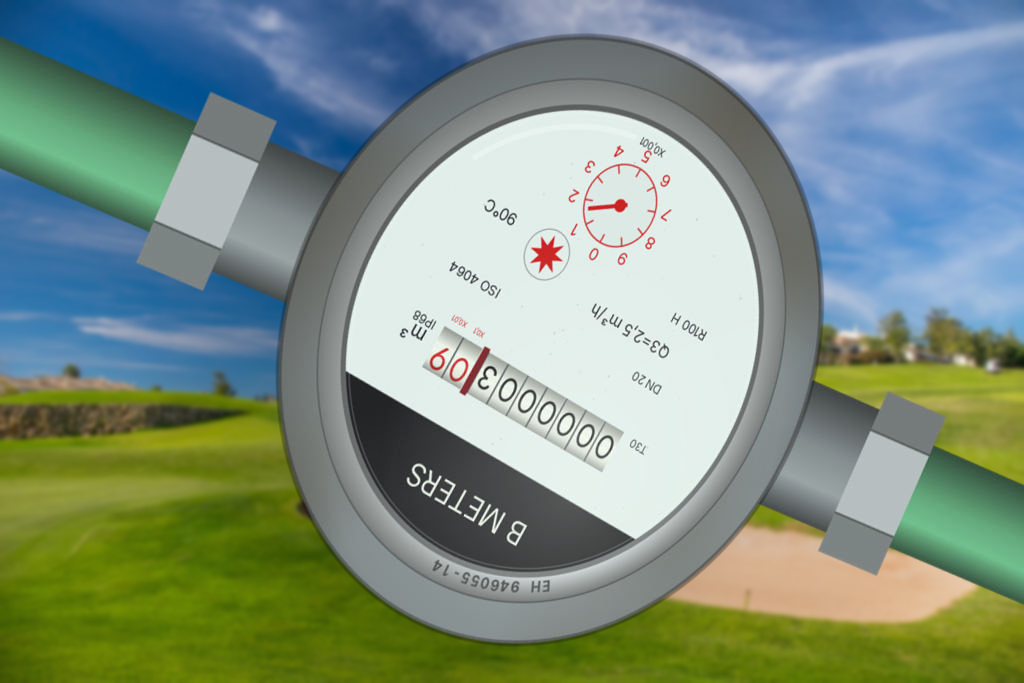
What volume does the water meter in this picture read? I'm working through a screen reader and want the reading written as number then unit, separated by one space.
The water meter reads 3.091 m³
